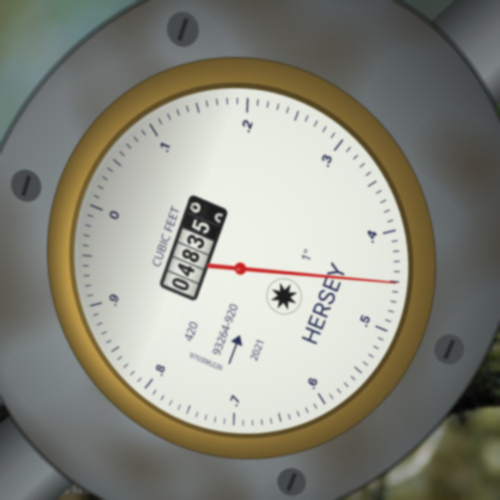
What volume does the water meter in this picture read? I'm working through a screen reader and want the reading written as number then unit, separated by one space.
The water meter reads 48358.45 ft³
